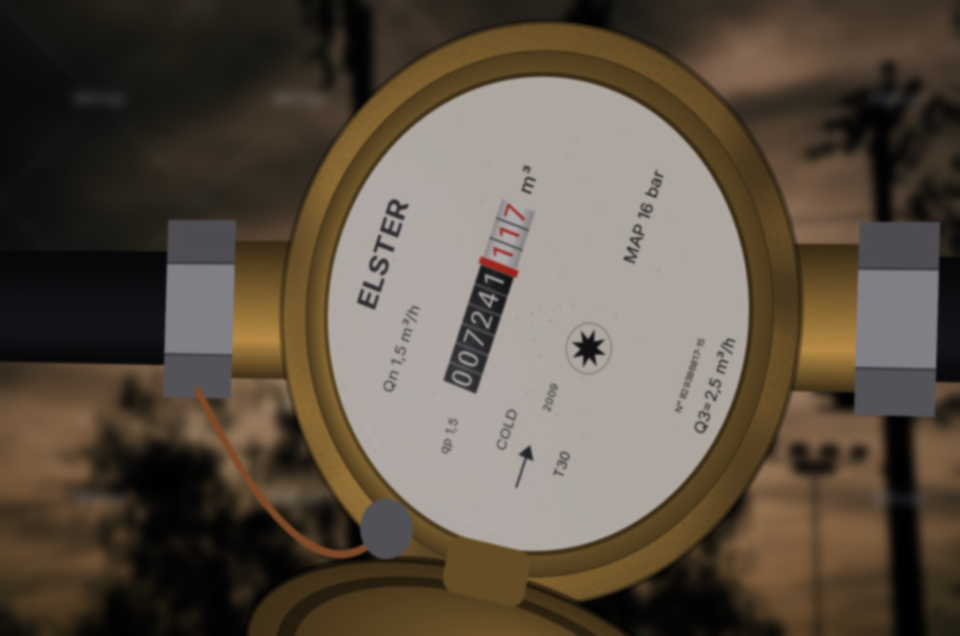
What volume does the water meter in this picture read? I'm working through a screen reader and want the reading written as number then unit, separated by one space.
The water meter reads 7241.117 m³
